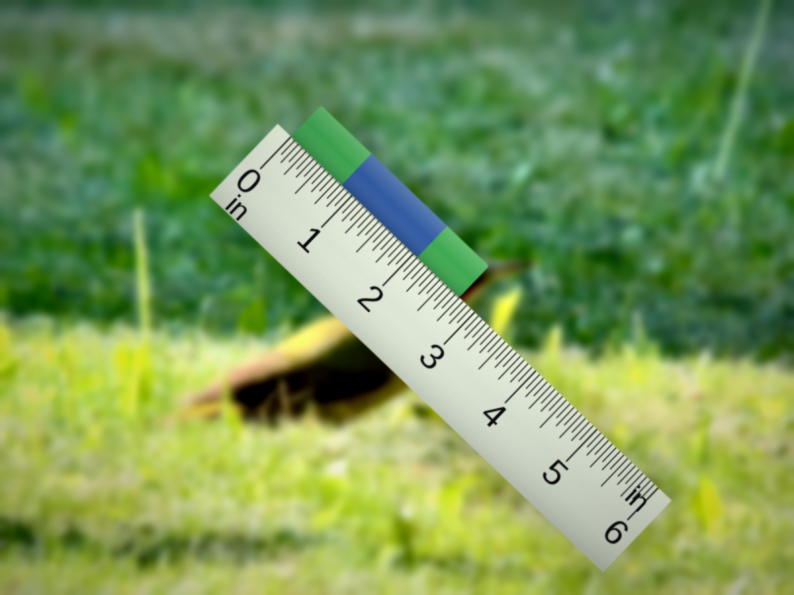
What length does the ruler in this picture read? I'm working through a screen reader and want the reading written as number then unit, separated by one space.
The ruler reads 2.75 in
